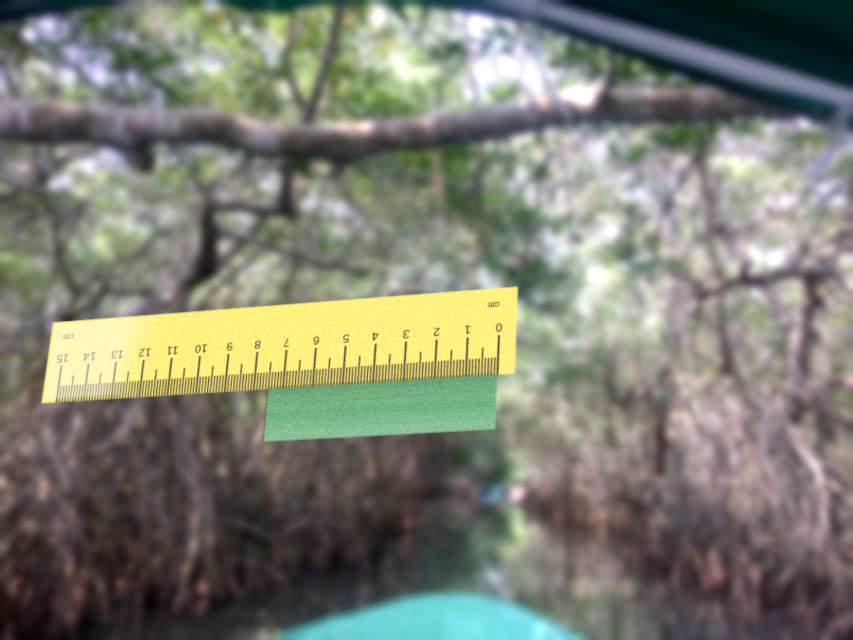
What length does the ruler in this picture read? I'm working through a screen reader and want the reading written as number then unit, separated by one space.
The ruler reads 7.5 cm
